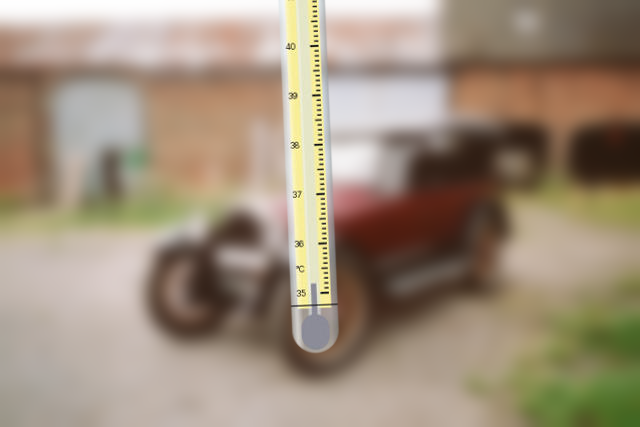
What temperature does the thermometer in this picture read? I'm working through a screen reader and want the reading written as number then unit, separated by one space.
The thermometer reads 35.2 °C
